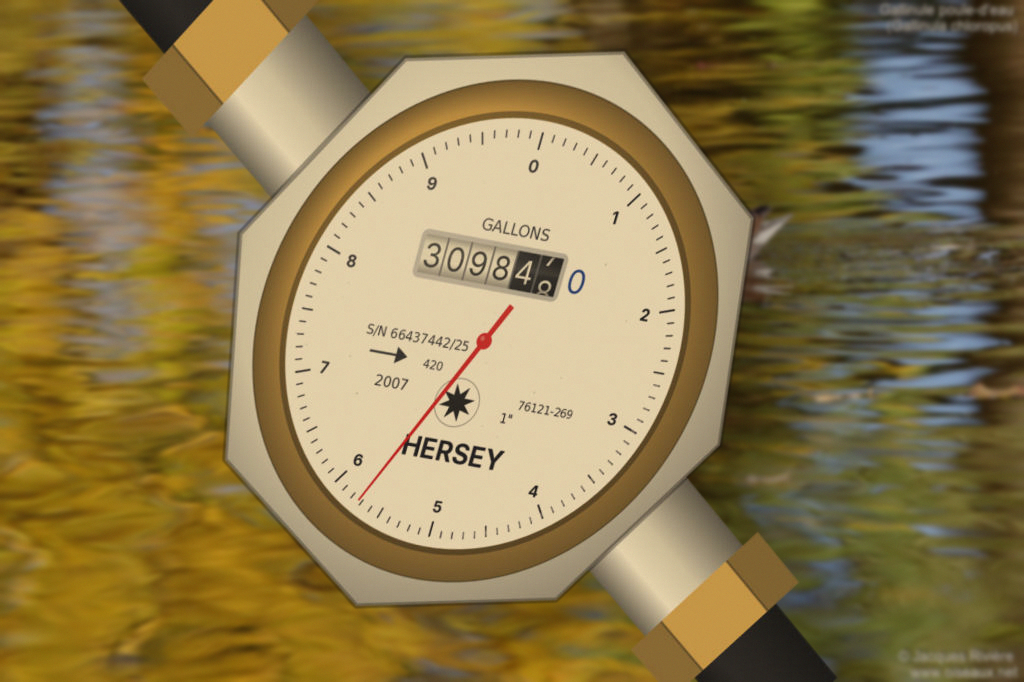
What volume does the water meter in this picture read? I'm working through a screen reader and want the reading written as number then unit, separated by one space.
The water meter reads 3098475.7 gal
